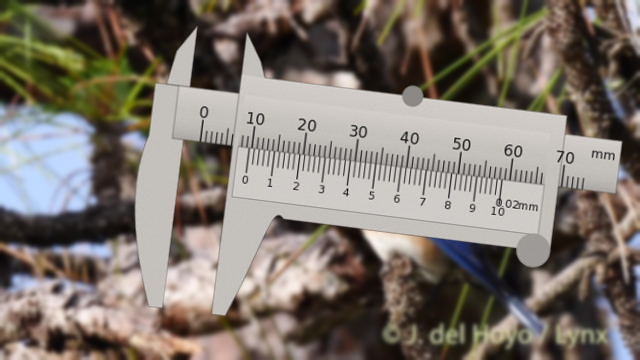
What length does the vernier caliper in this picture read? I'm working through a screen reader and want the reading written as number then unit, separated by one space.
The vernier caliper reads 9.5 mm
